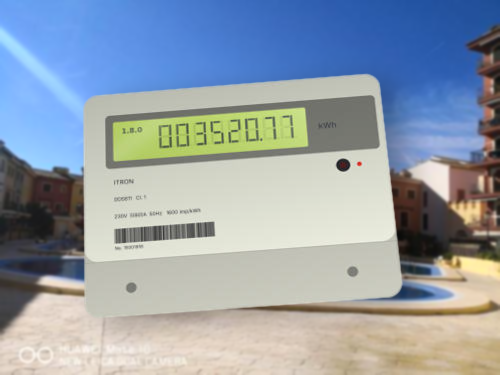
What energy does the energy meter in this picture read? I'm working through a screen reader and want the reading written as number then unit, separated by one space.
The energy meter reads 3520.77 kWh
